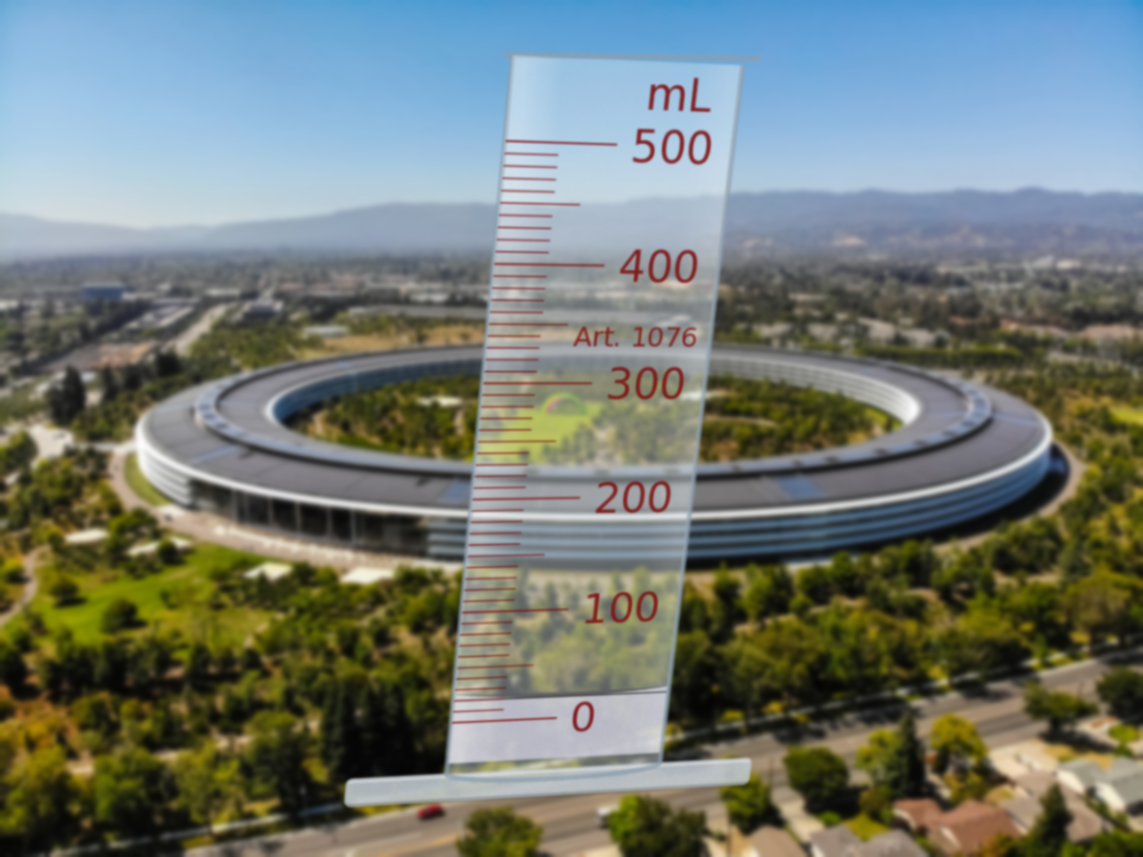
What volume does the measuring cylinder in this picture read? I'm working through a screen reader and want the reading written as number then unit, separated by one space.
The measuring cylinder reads 20 mL
